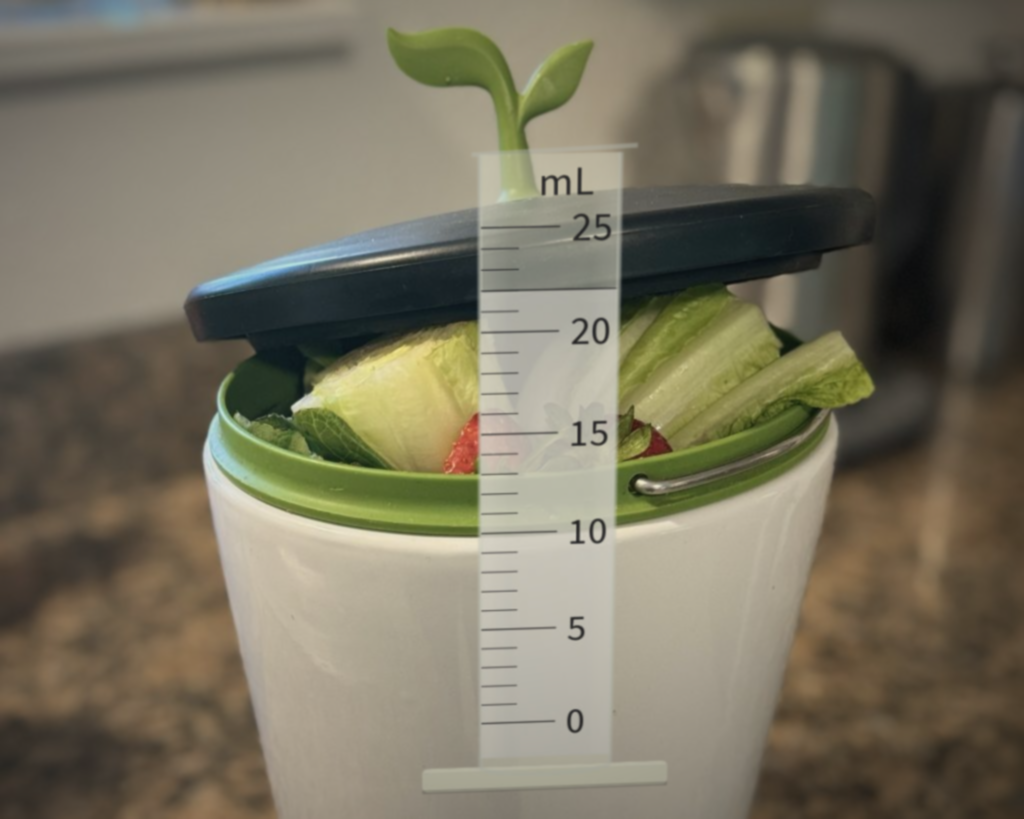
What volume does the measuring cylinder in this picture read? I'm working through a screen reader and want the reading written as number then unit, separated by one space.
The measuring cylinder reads 22 mL
